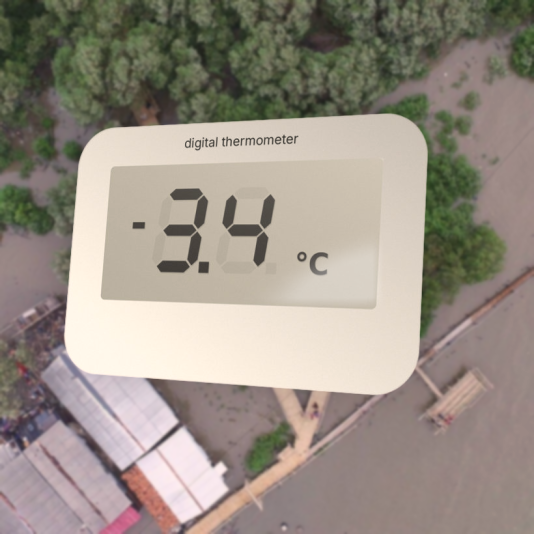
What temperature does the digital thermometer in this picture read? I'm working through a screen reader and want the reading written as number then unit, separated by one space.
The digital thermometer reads -3.4 °C
